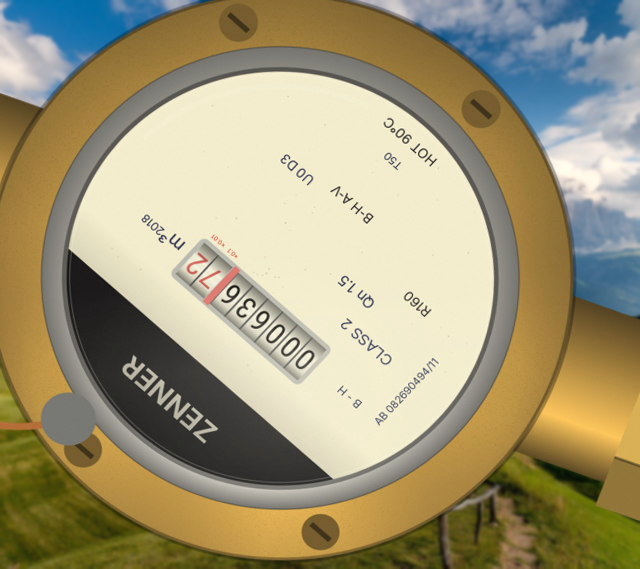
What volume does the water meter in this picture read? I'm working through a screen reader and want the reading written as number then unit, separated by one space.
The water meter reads 636.72 m³
